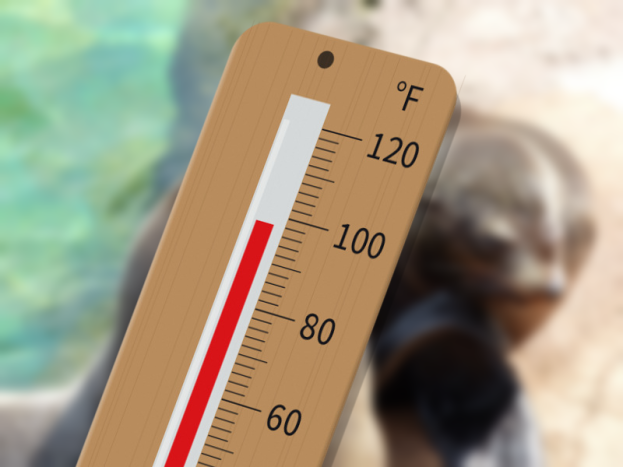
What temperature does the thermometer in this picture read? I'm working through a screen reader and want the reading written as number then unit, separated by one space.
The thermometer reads 98 °F
